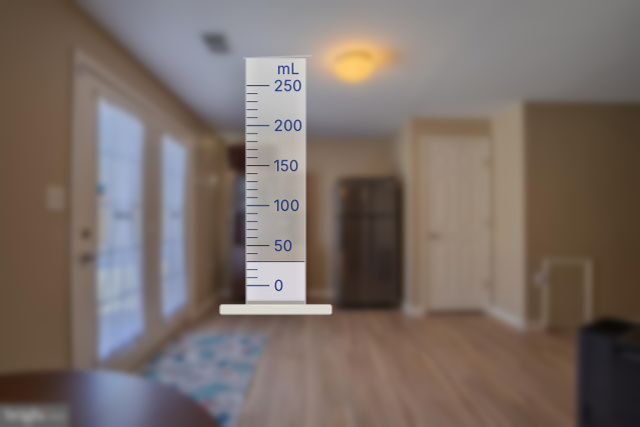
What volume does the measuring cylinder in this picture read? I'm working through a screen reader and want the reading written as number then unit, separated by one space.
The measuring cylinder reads 30 mL
